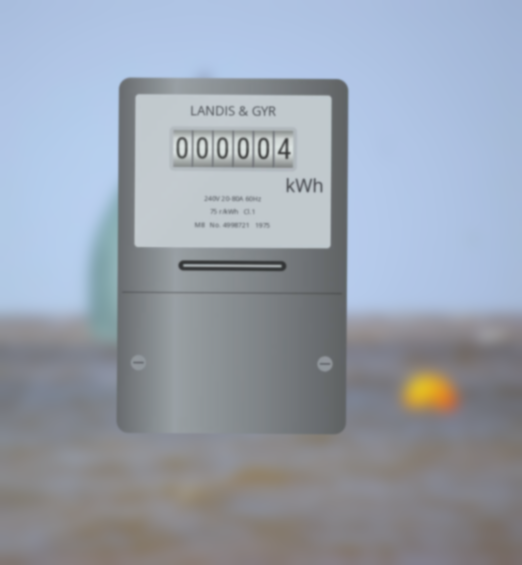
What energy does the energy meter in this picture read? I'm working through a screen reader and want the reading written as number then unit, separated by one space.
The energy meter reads 4 kWh
